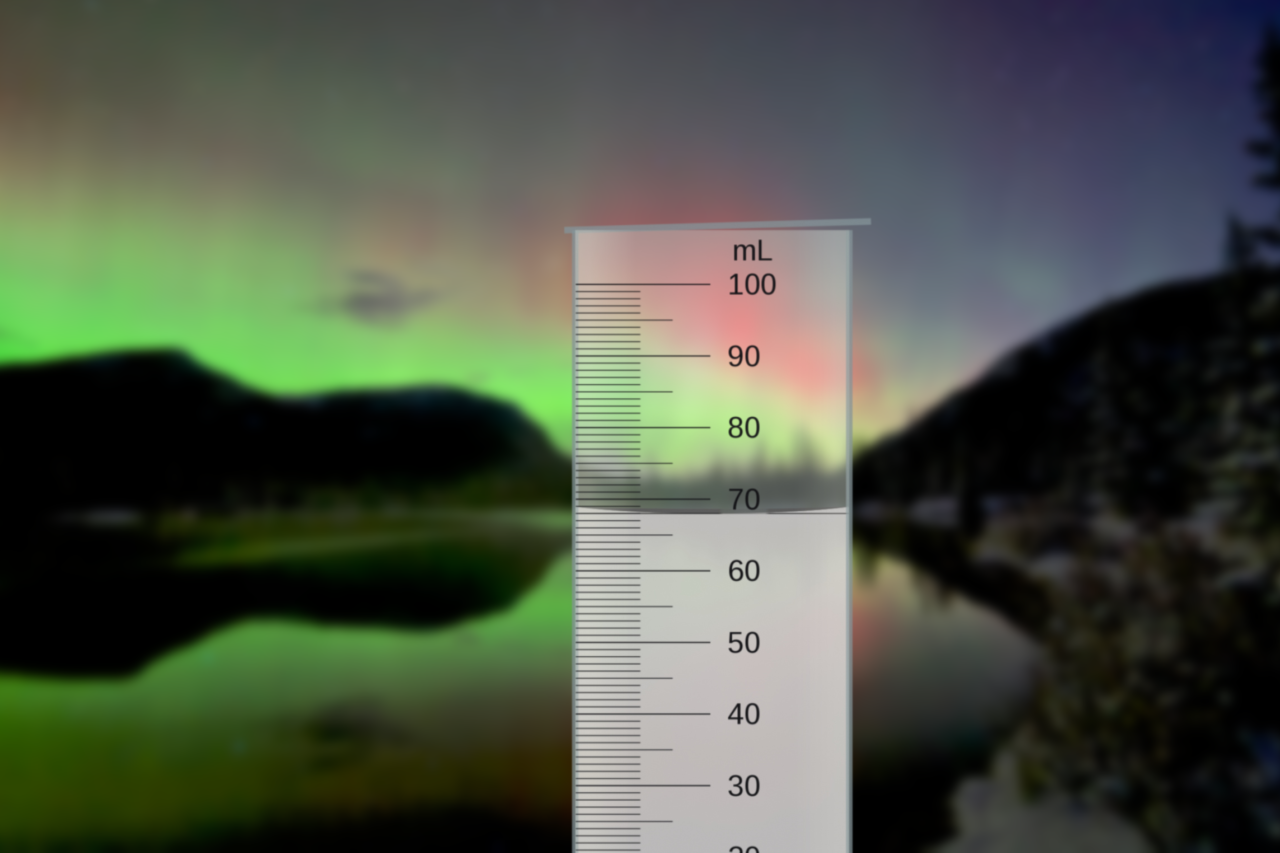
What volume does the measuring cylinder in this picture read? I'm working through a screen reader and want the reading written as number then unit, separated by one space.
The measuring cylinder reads 68 mL
